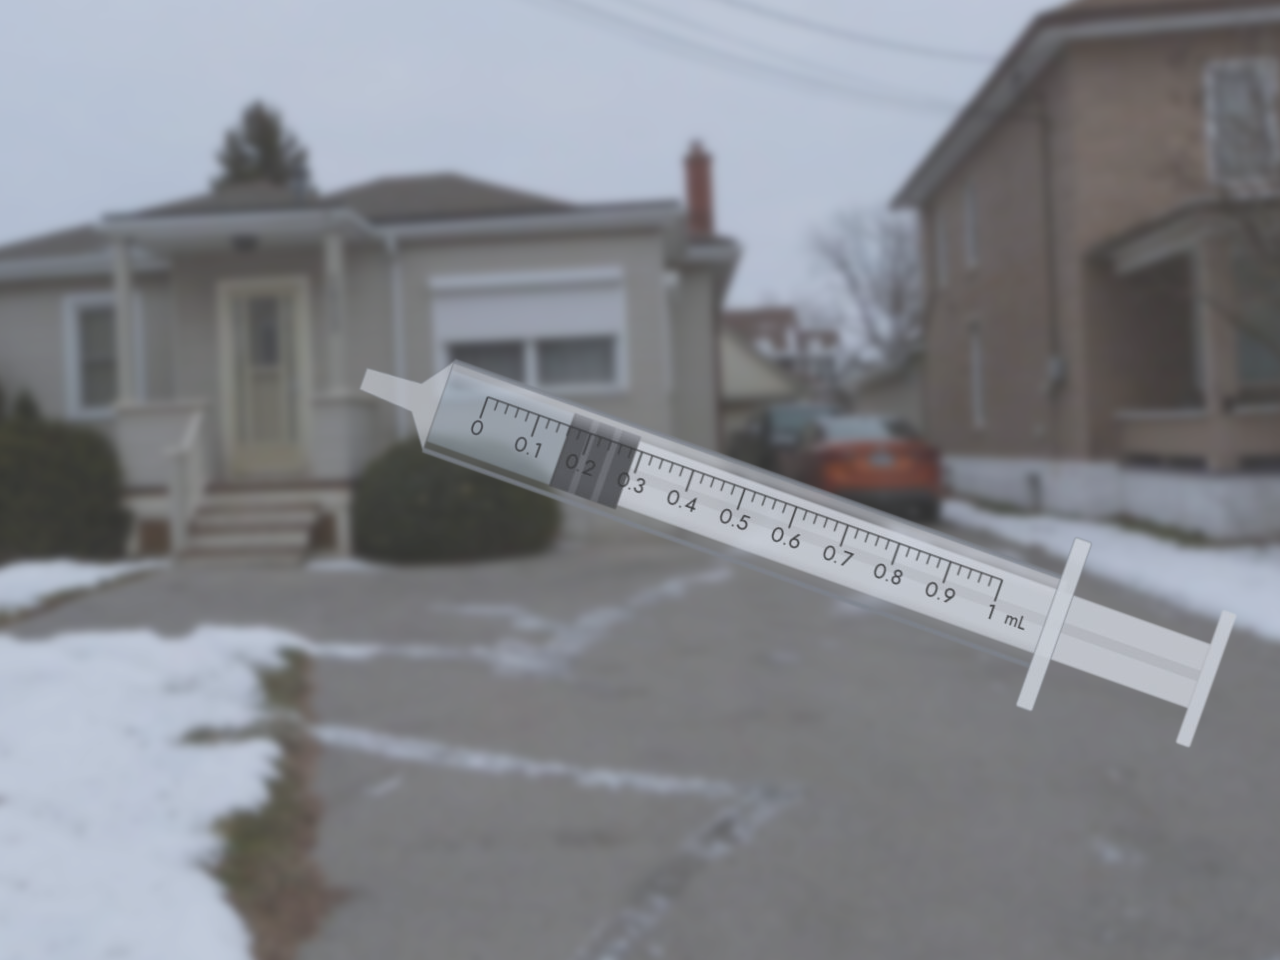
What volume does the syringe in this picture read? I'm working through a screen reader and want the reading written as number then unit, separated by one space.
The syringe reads 0.16 mL
